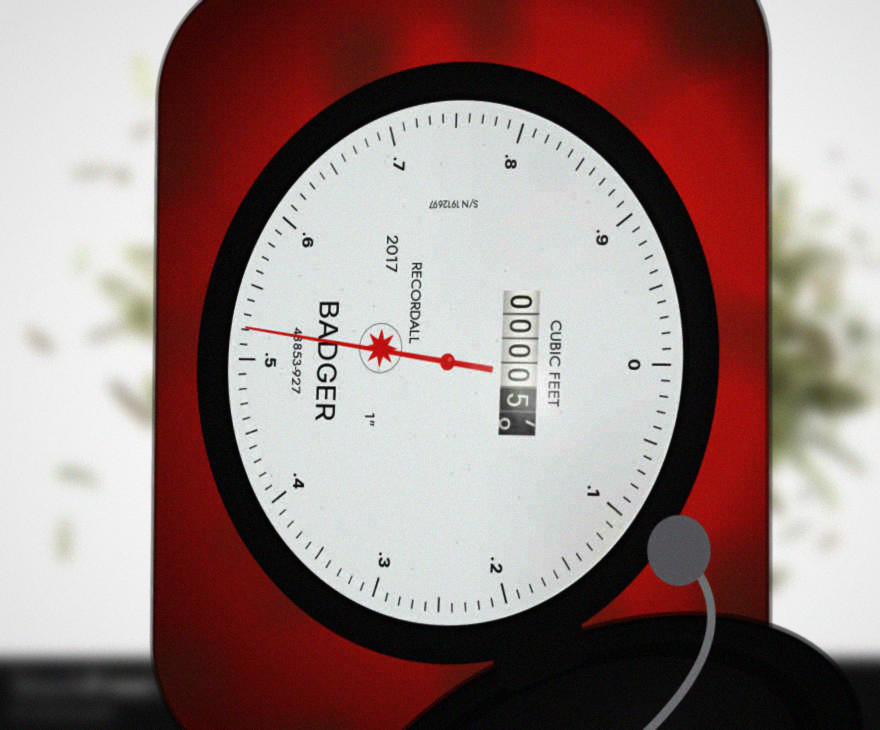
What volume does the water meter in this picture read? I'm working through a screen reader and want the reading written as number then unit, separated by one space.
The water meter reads 57.52 ft³
